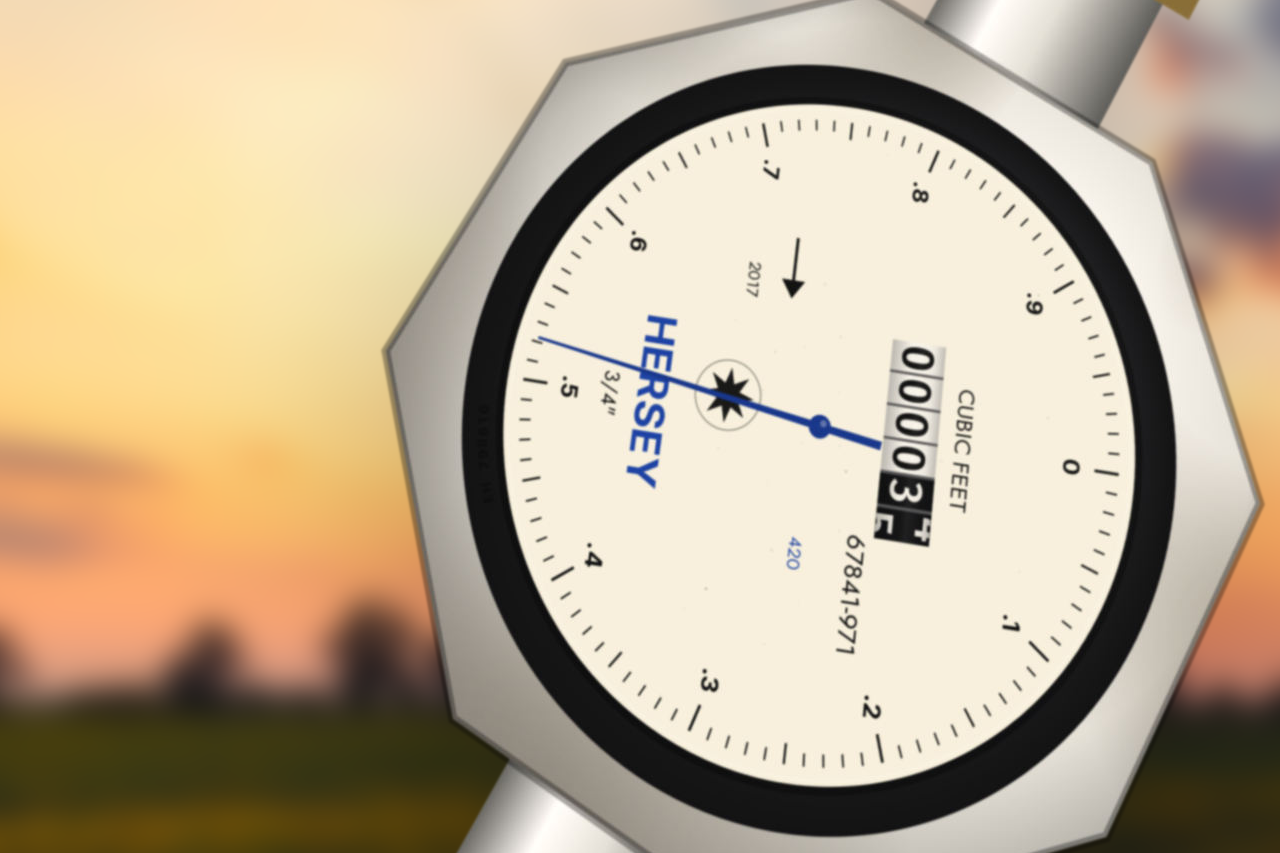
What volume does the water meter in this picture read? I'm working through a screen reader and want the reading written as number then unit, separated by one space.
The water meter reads 34.52 ft³
